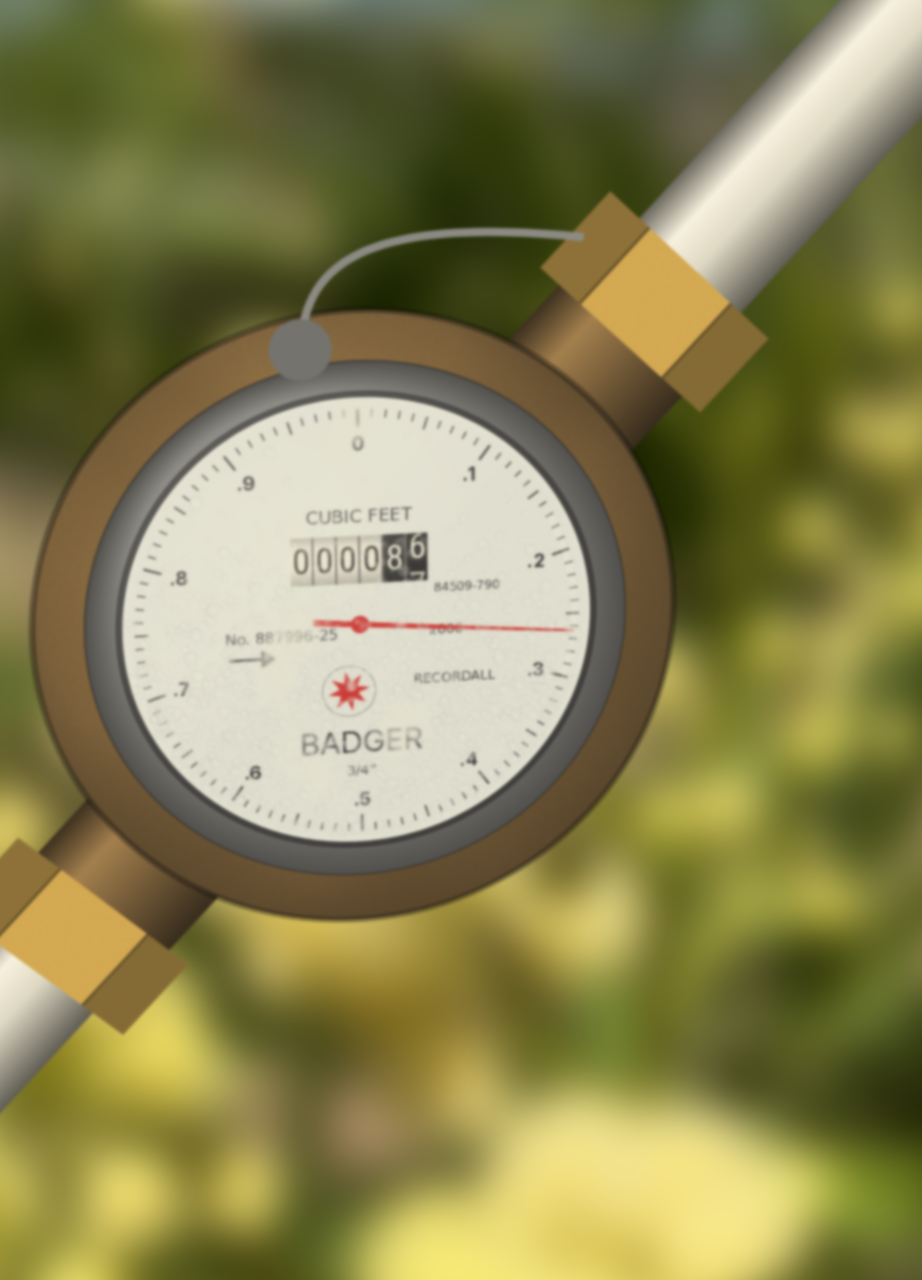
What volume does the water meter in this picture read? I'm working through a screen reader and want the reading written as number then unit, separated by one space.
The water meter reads 86.26 ft³
